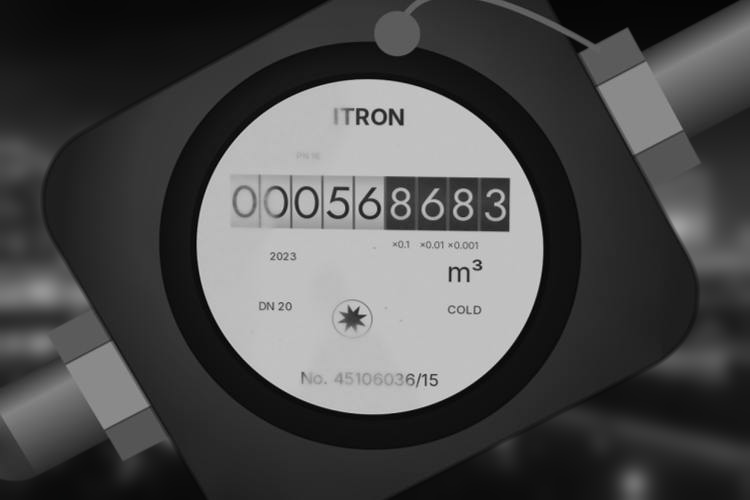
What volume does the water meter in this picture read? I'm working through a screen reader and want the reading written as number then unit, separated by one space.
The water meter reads 56.8683 m³
